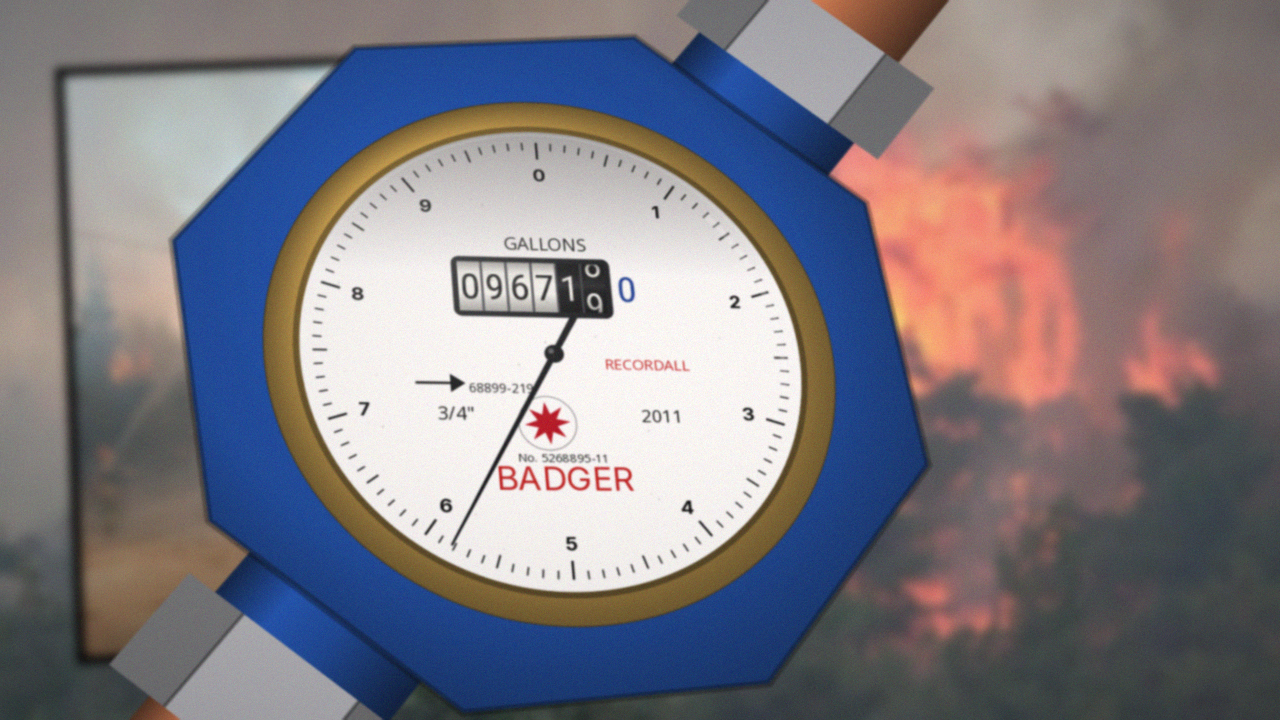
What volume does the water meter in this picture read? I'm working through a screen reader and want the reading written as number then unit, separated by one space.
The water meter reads 967185.8 gal
